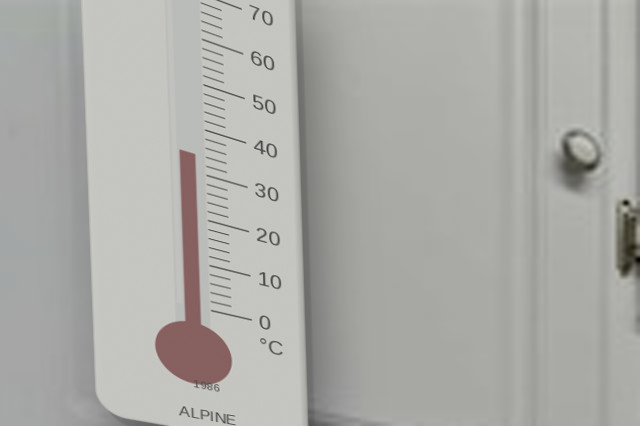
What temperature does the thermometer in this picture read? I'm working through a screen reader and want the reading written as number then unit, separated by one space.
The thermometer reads 34 °C
